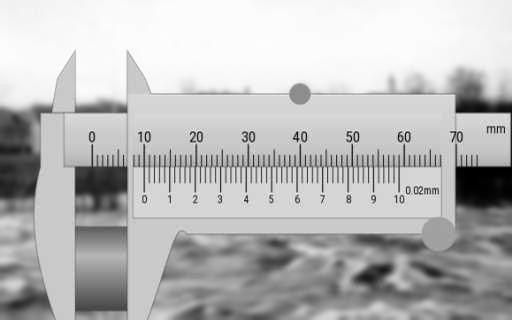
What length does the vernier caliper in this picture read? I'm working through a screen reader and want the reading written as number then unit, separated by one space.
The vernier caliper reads 10.0 mm
